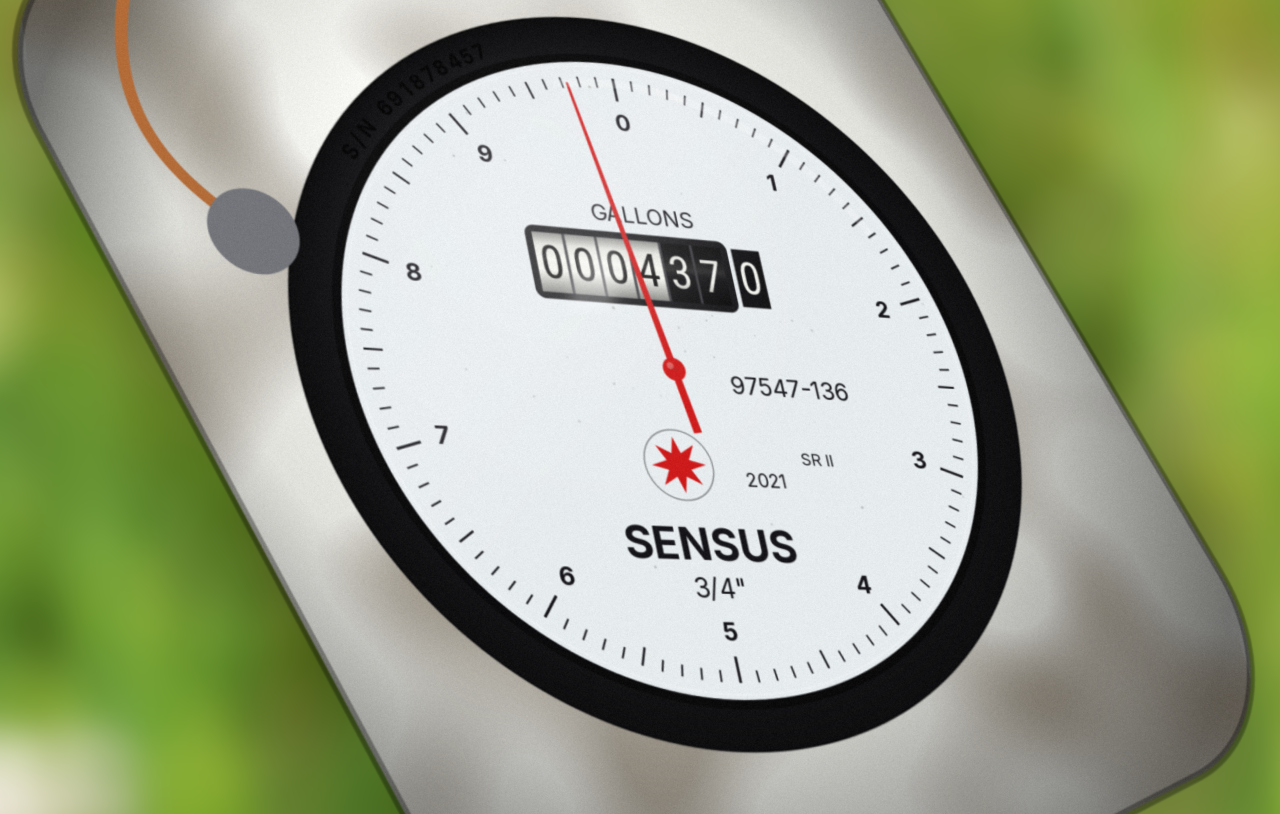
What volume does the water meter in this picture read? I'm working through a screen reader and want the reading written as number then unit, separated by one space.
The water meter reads 4369.7 gal
